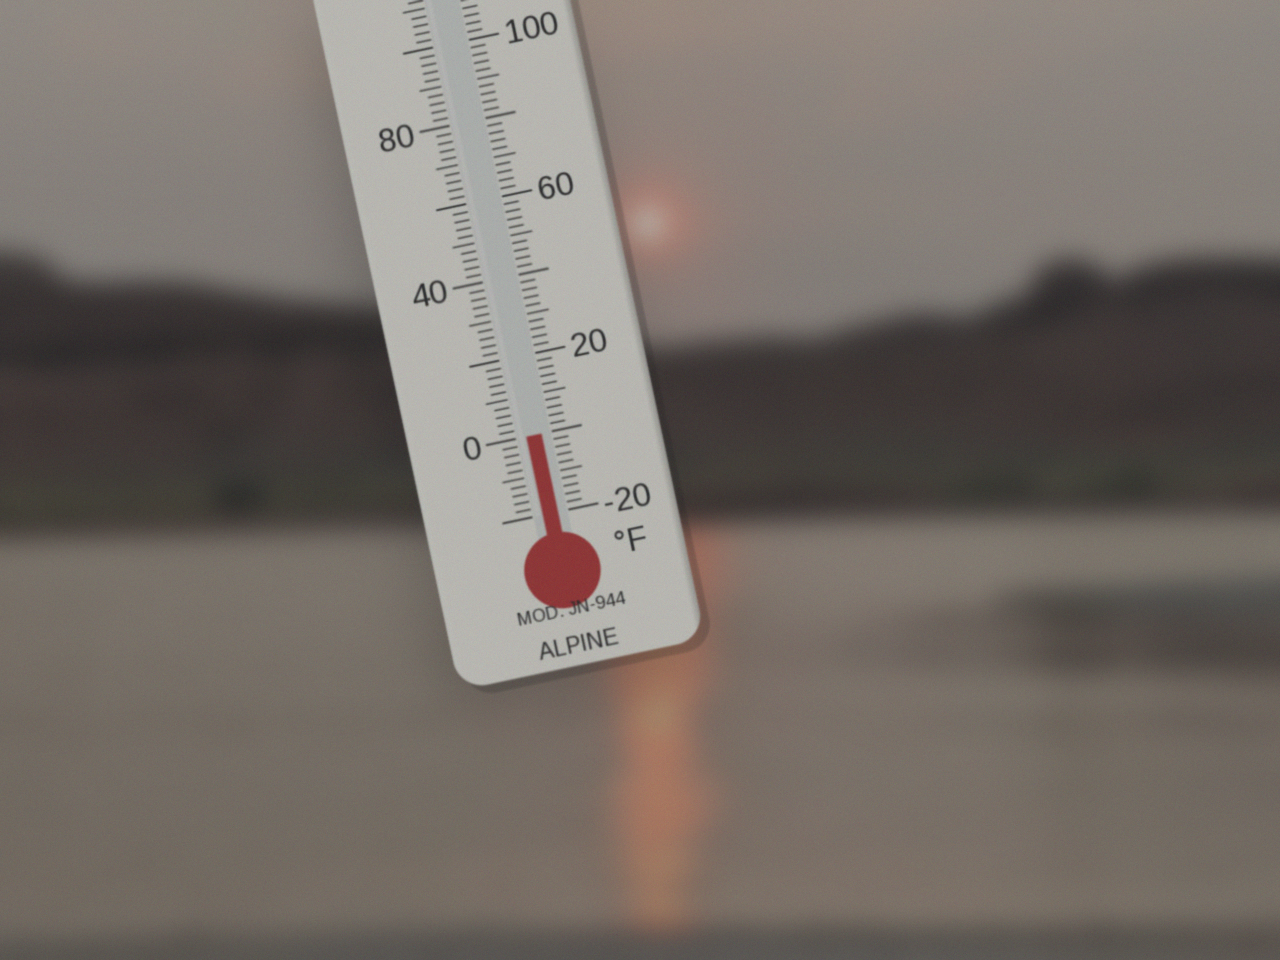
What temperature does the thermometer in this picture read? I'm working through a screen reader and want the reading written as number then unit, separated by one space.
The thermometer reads 0 °F
